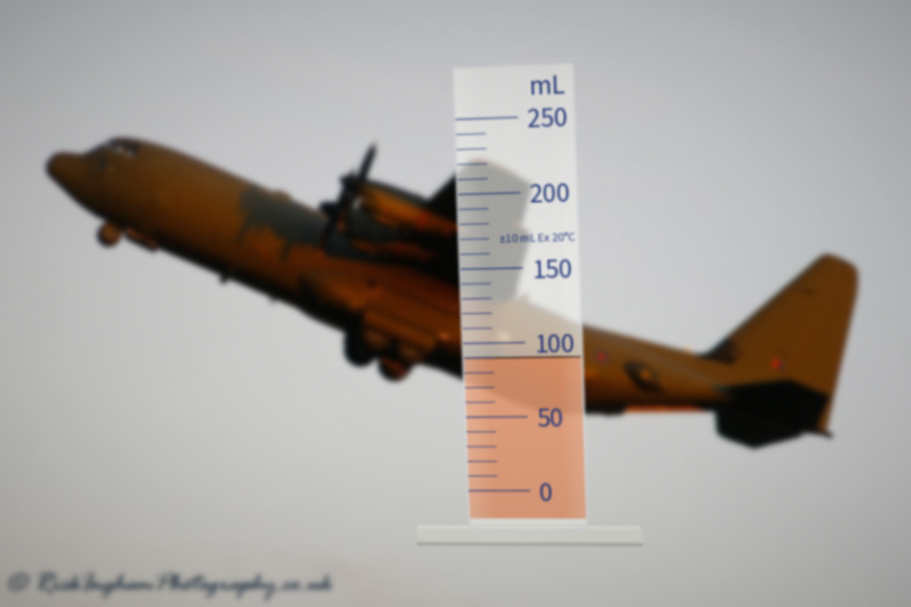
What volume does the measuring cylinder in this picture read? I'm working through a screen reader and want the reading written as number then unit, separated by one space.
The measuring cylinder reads 90 mL
